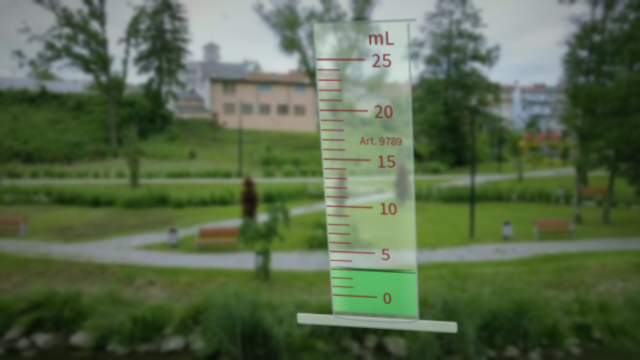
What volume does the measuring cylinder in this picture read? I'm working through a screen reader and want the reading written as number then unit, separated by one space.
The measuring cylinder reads 3 mL
